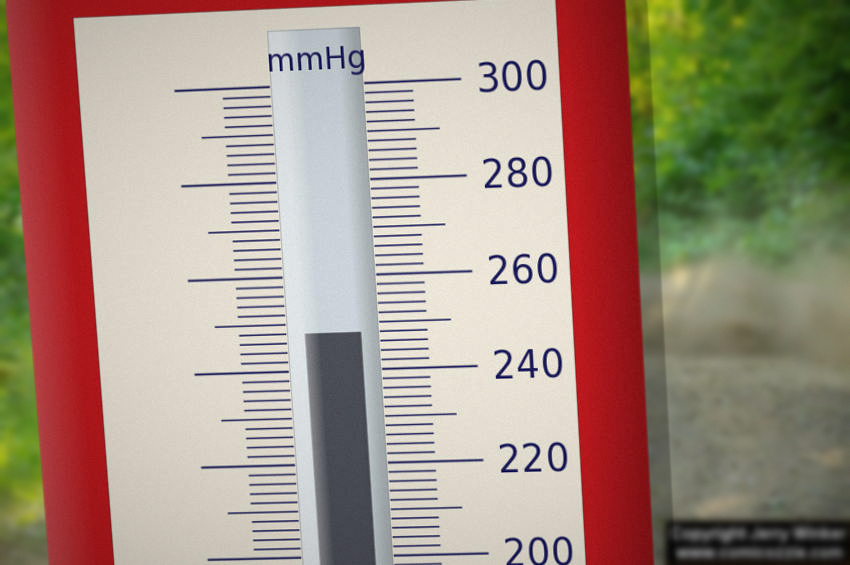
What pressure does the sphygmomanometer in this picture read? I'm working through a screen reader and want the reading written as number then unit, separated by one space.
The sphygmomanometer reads 248 mmHg
